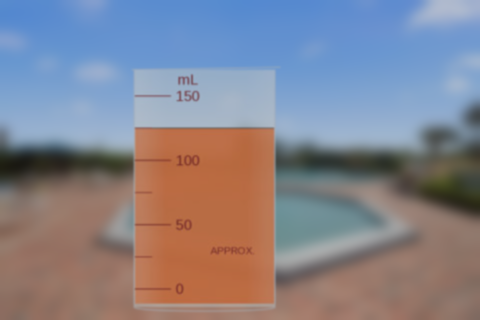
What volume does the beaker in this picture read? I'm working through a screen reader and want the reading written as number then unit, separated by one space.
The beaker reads 125 mL
